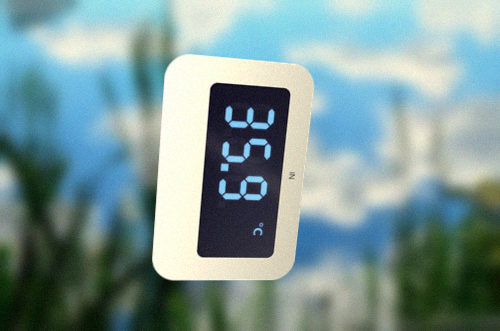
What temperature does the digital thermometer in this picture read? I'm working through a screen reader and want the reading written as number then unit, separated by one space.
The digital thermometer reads 35.9 °C
